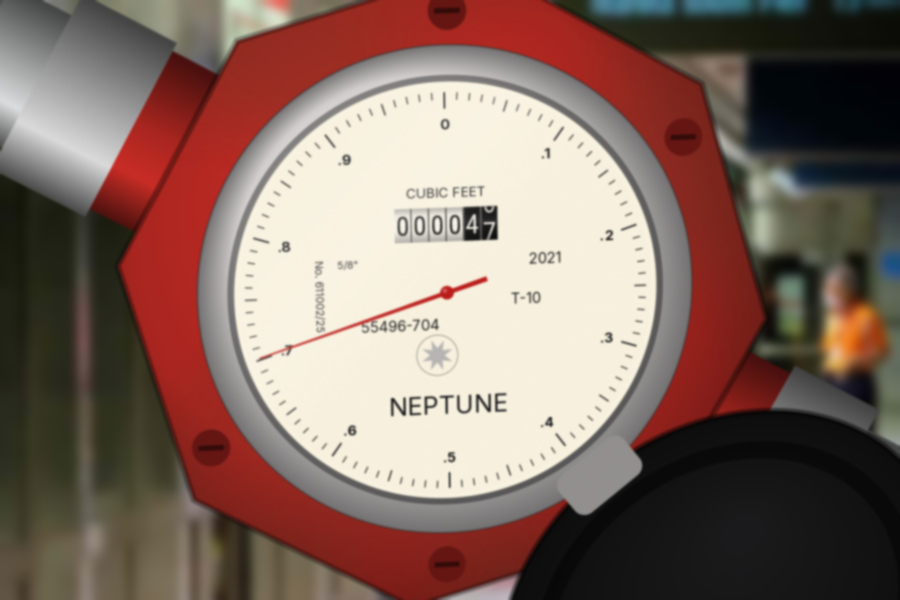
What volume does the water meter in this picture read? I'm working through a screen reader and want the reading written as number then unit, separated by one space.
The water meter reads 46.70 ft³
